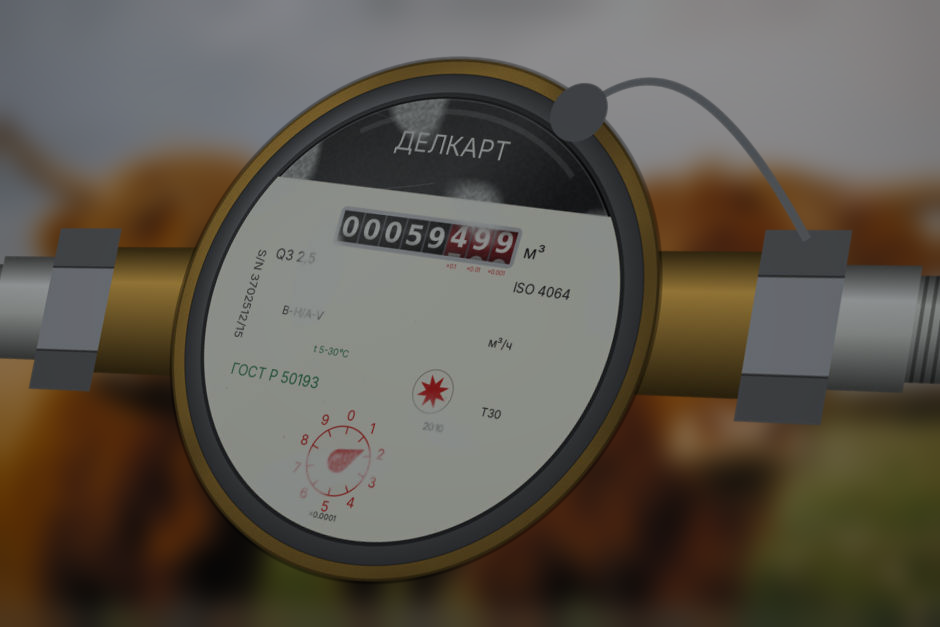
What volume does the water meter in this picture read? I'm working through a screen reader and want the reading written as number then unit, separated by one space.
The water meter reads 59.4991 m³
